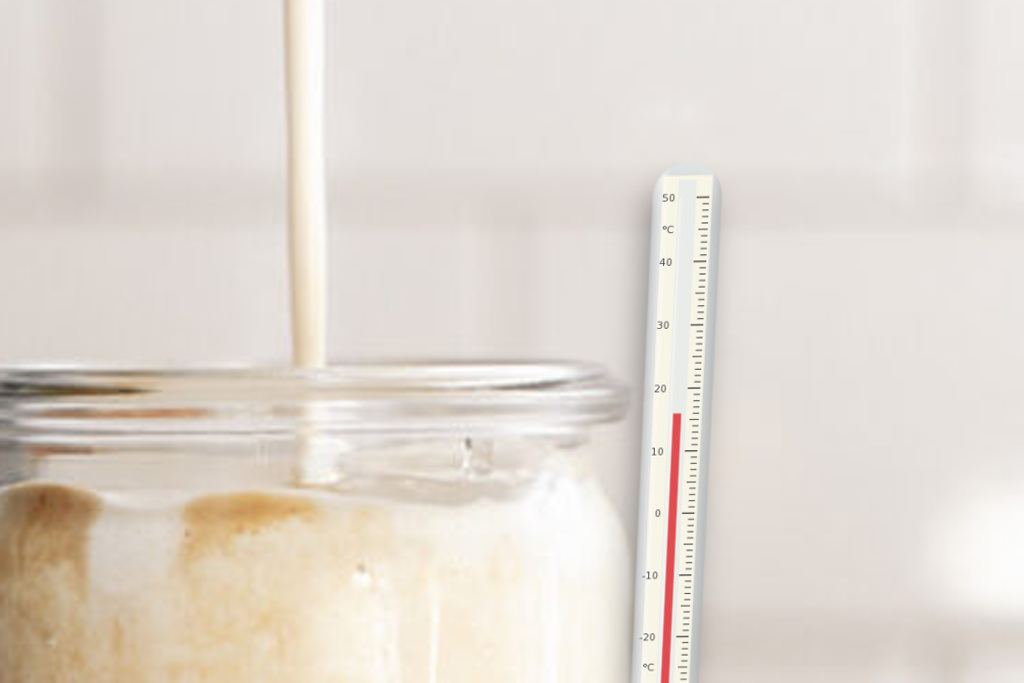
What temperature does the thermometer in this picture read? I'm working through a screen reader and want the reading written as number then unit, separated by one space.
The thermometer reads 16 °C
